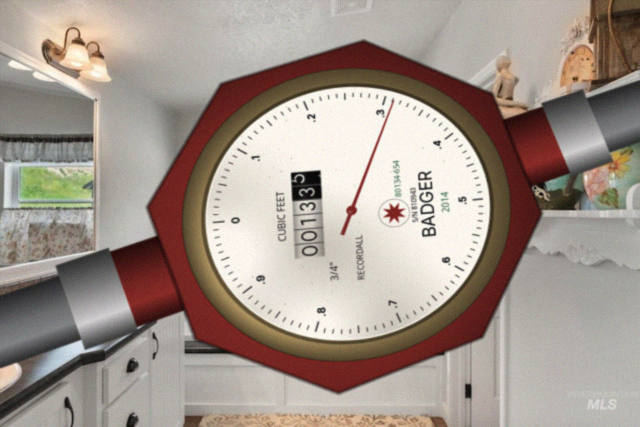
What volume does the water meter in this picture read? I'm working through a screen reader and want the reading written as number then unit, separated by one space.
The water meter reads 1335.31 ft³
